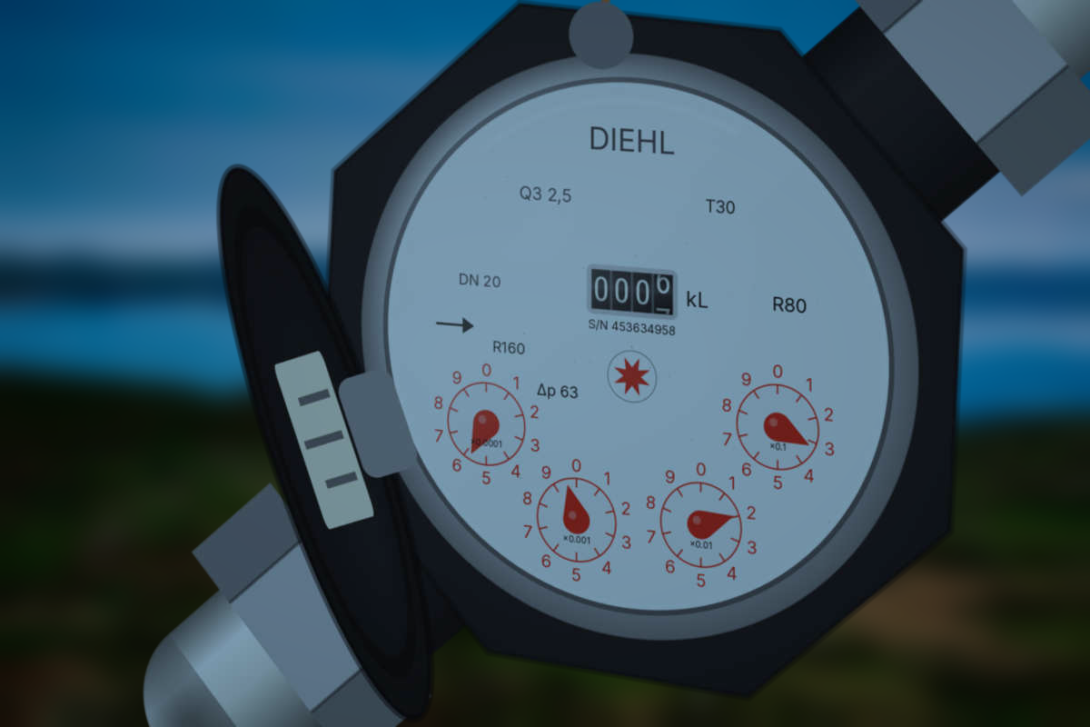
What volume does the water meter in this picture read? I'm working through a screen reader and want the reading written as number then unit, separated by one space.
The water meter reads 6.3195 kL
